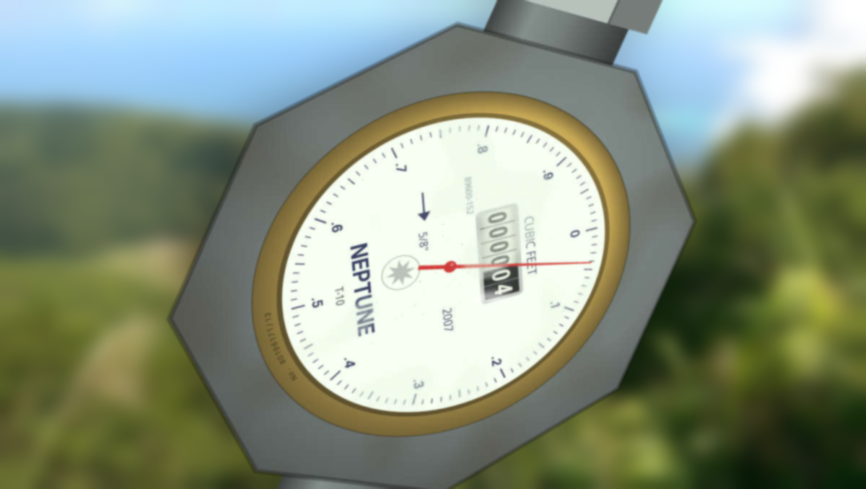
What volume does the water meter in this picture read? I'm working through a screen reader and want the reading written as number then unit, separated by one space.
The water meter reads 4.04 ft³
